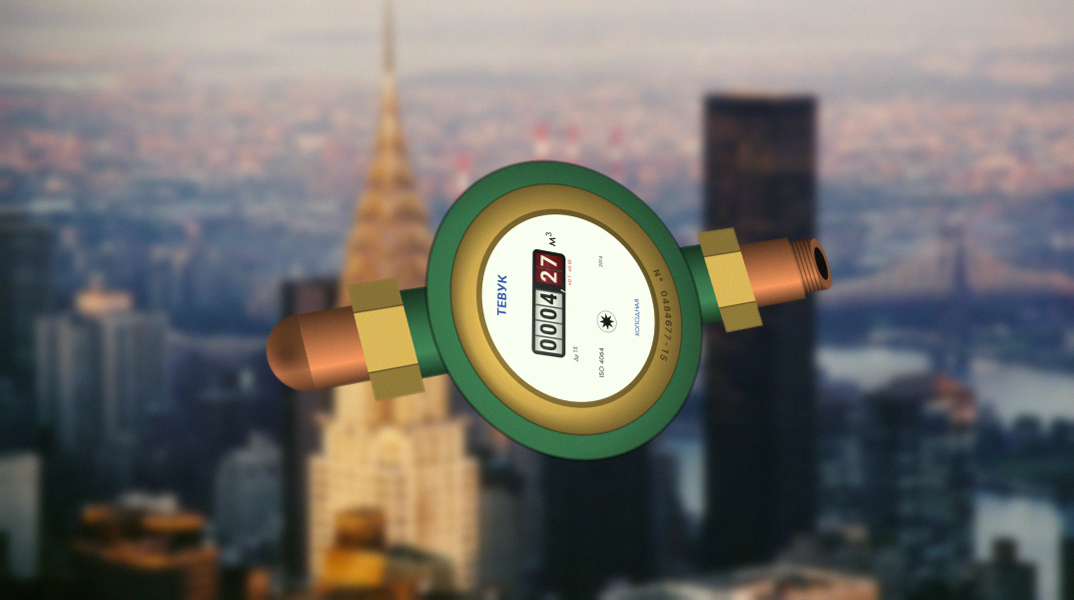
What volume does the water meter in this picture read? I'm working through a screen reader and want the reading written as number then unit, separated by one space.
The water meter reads 4.27 m³
